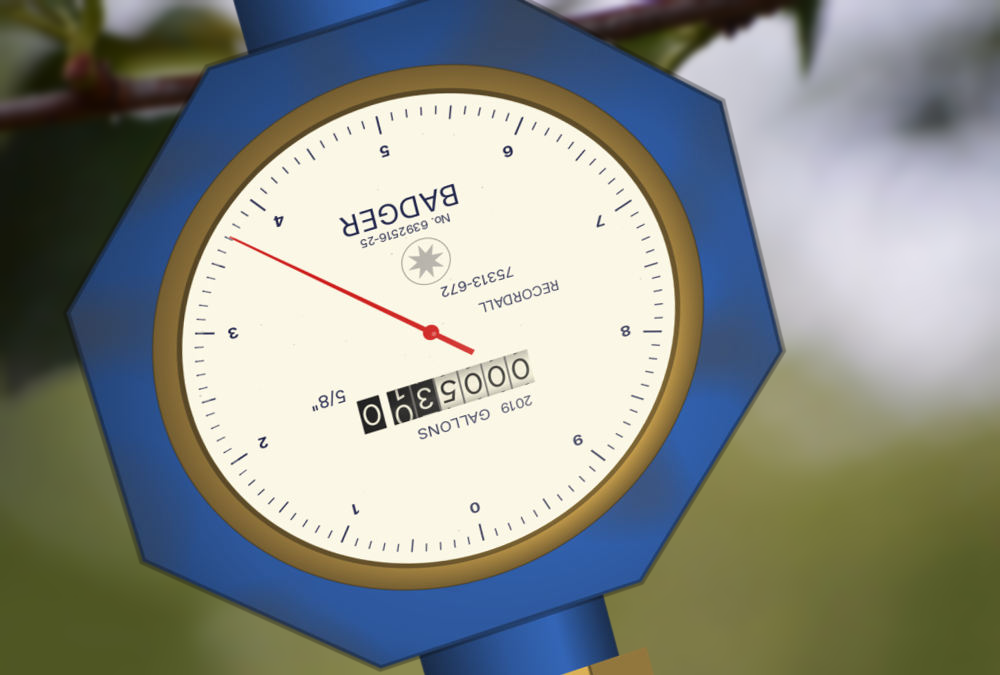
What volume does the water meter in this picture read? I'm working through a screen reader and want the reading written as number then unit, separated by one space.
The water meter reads 5303.7 gal
